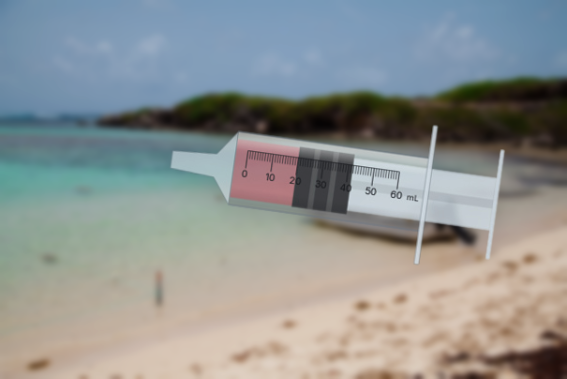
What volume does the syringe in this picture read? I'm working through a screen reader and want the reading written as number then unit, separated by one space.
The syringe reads 20 mL
